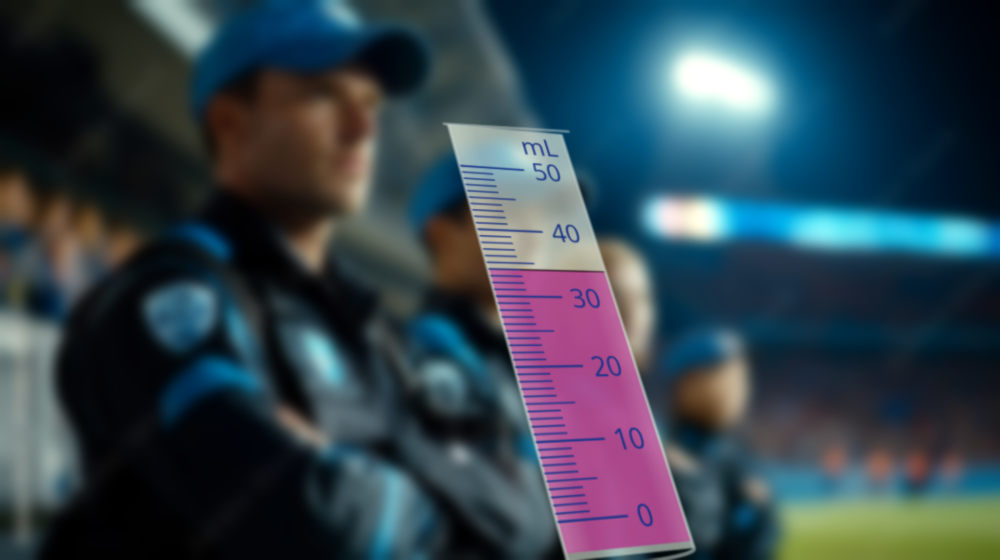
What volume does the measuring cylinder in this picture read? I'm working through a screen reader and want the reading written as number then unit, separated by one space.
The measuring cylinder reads 34 mL
